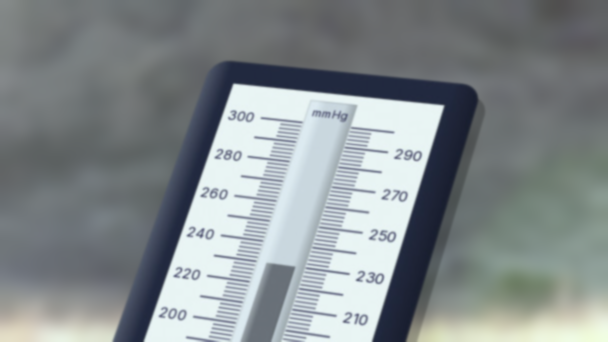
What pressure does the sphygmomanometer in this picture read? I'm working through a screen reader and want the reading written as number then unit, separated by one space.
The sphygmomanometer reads 230 mmHg
